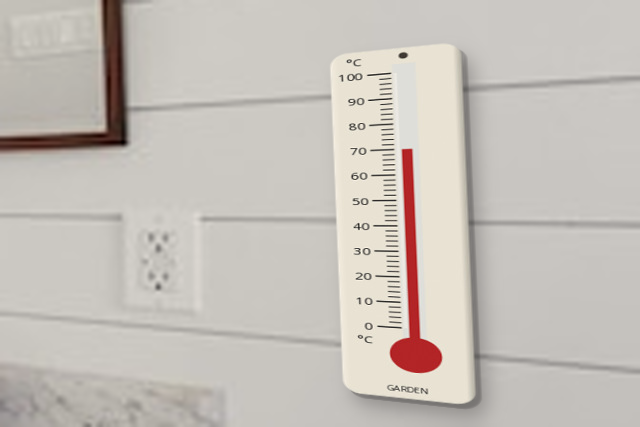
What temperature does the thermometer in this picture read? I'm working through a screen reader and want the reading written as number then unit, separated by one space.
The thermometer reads 70 °C
